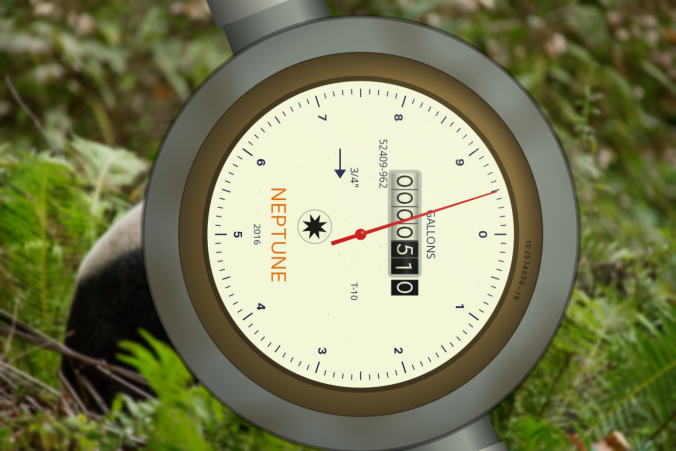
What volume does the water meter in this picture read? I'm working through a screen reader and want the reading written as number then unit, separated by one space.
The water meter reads 509.5 gal
